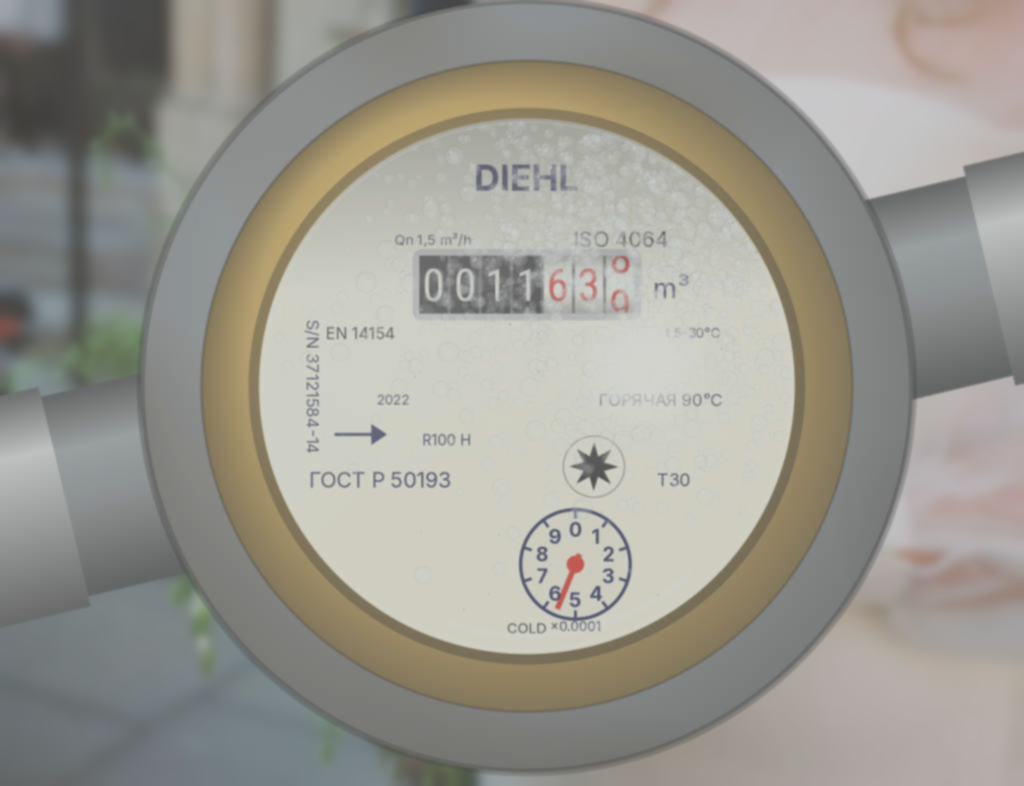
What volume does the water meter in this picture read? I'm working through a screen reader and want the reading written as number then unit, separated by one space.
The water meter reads 11.6385 m³
